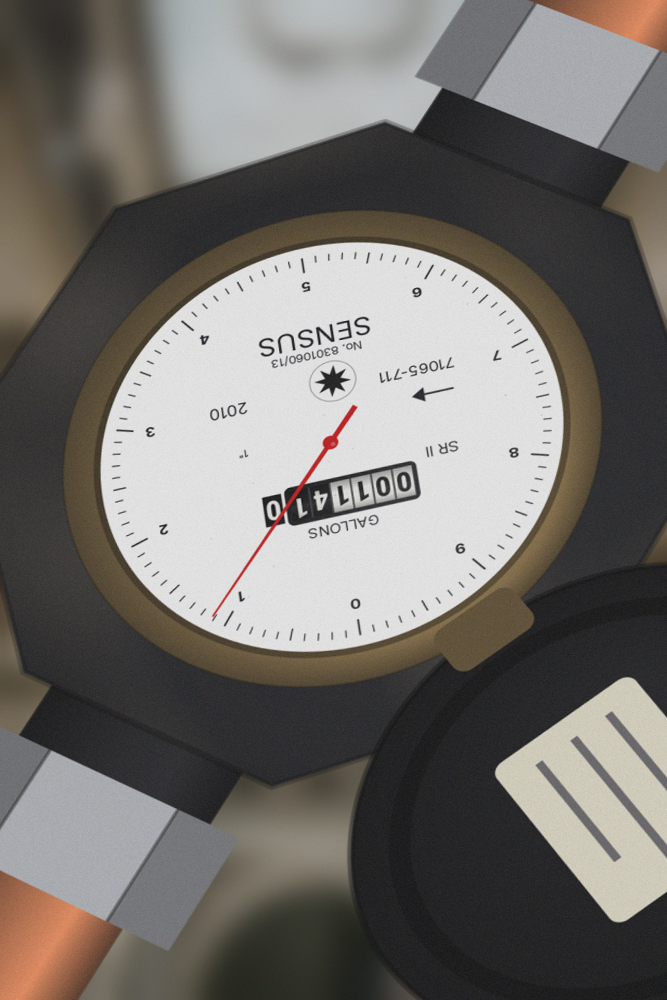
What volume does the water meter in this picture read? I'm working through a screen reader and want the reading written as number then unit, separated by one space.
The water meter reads 11411.1 gal
